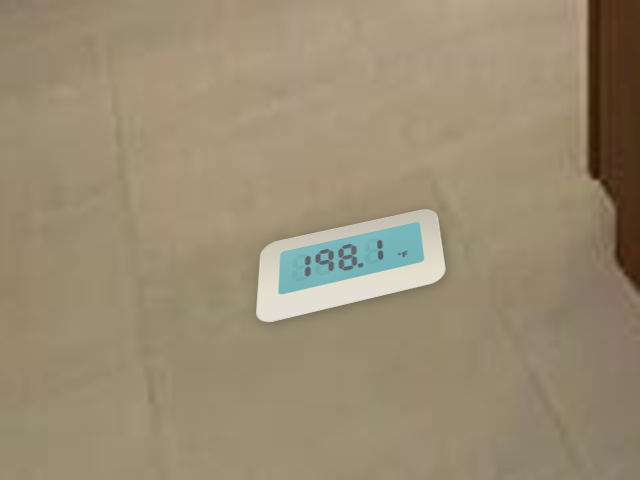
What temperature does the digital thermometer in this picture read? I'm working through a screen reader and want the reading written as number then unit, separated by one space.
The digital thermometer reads 198.1 °F
